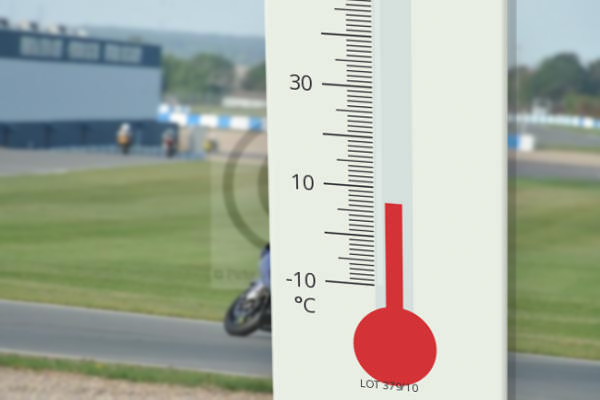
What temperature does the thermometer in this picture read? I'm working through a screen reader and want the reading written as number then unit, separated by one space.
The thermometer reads 7 °C
